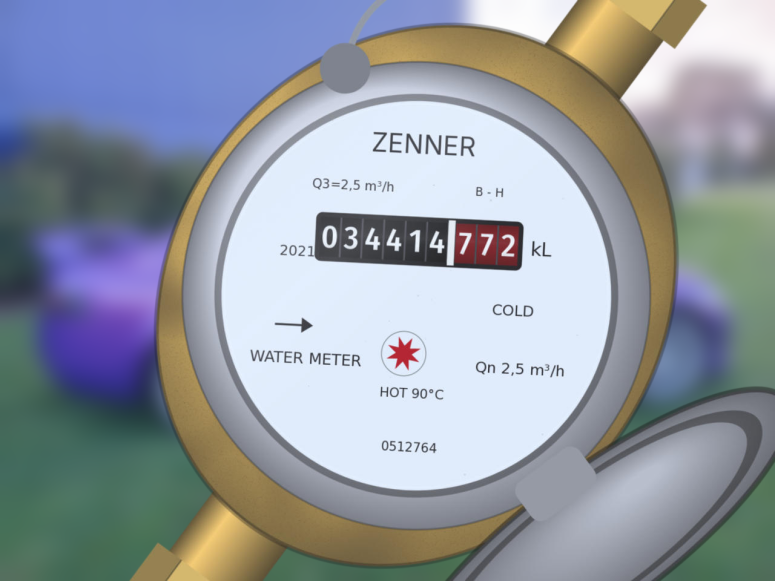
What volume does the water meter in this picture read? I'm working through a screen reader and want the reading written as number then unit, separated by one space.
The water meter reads 34414.772 kL
